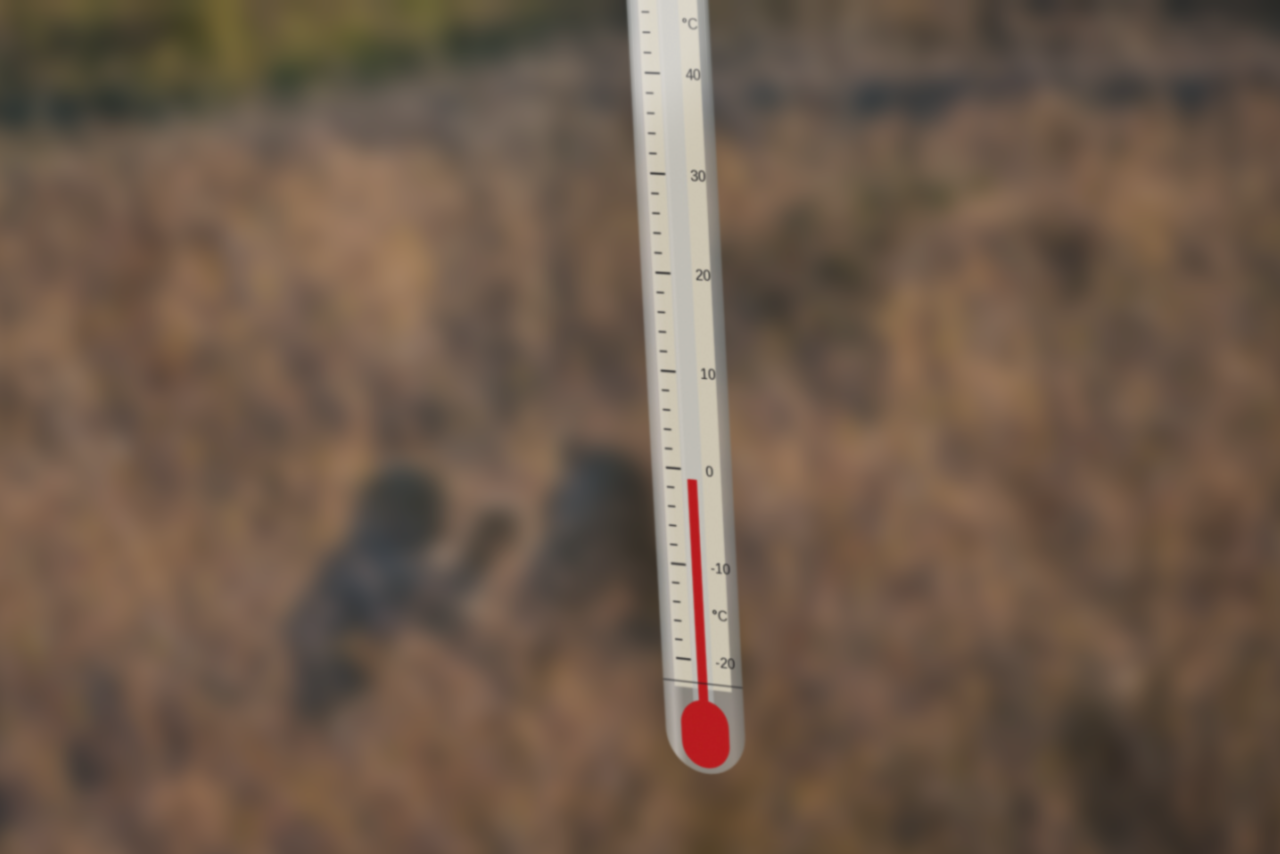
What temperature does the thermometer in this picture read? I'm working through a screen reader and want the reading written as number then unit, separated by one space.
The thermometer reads -1 °C
